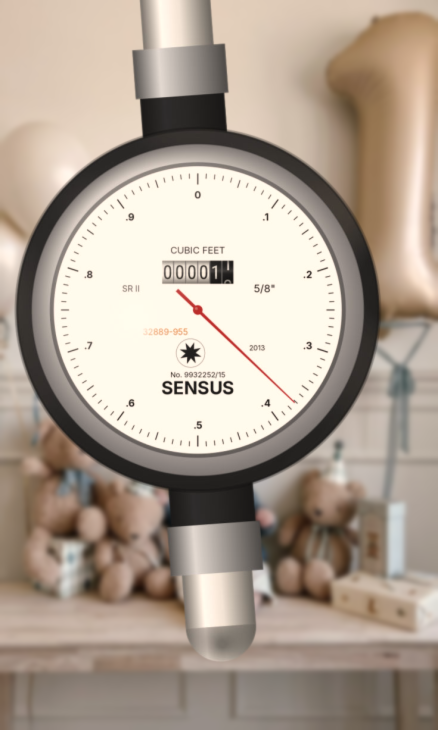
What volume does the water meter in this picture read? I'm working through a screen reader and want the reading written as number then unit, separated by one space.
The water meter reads 11.37 ft³
